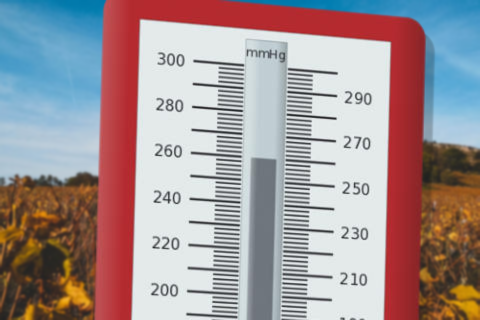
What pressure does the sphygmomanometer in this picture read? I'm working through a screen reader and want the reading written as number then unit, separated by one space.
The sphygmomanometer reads 260 mmHg
